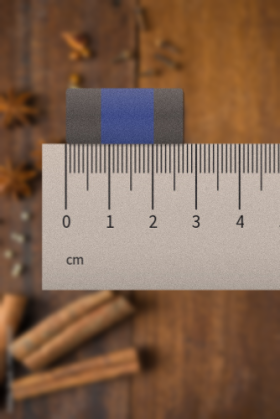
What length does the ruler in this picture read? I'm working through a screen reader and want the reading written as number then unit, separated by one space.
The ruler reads 2.7 cm
